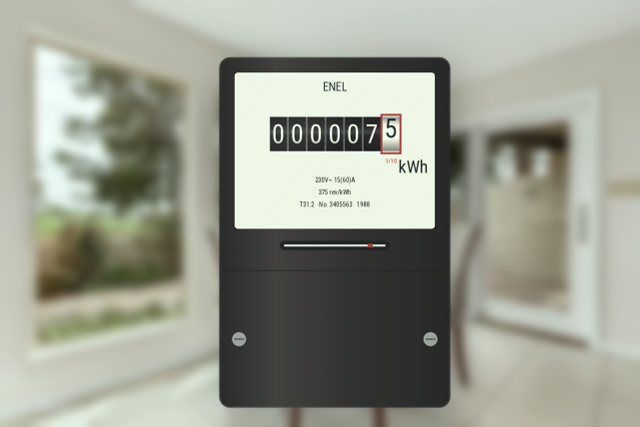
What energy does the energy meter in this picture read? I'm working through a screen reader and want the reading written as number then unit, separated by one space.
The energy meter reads 7.5 kWh
